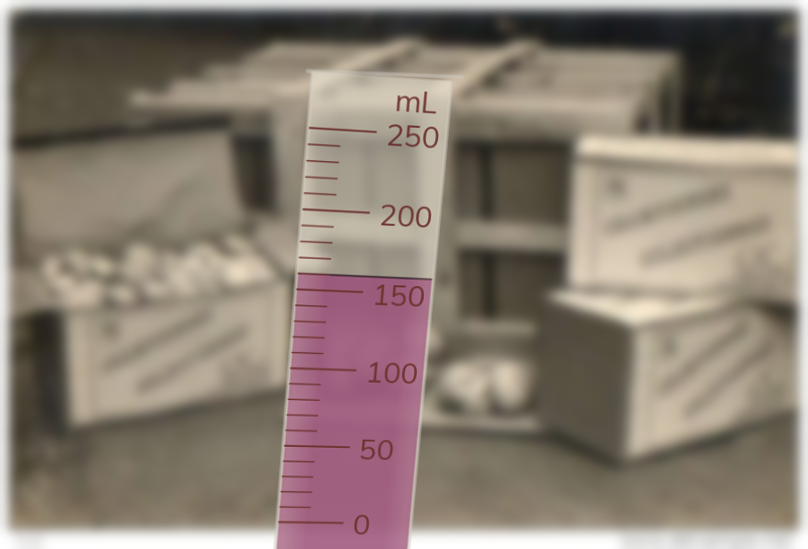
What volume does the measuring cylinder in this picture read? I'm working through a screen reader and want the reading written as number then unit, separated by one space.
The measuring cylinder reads 160 mL
